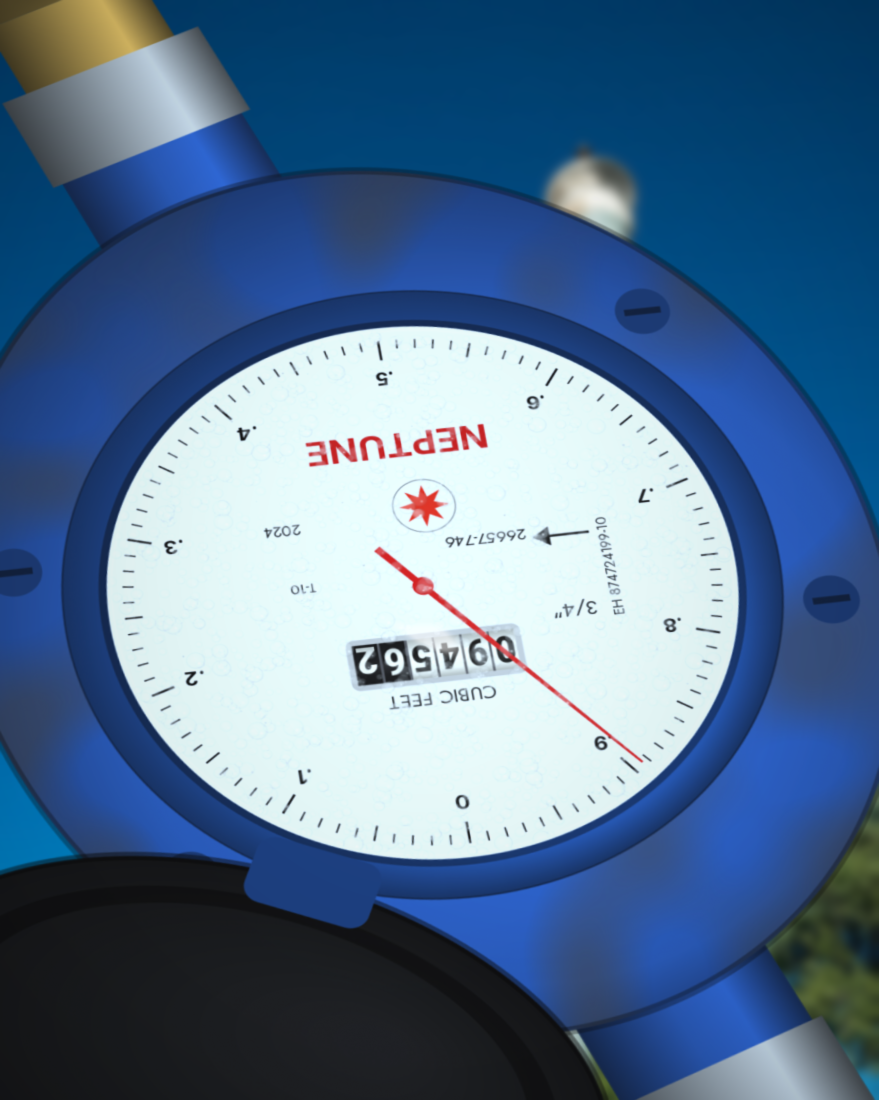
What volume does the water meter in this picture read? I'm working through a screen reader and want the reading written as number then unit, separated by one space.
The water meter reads 94561.89 ft³
